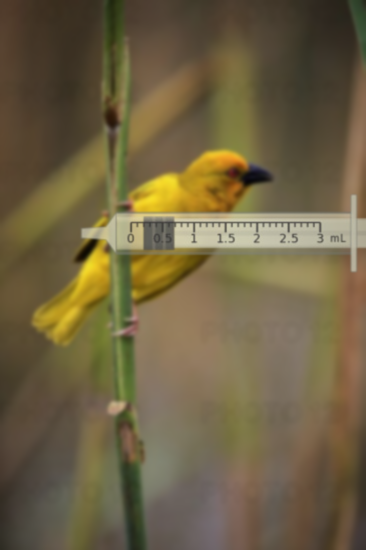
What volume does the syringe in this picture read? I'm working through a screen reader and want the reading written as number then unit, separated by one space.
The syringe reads 0.2 mL
